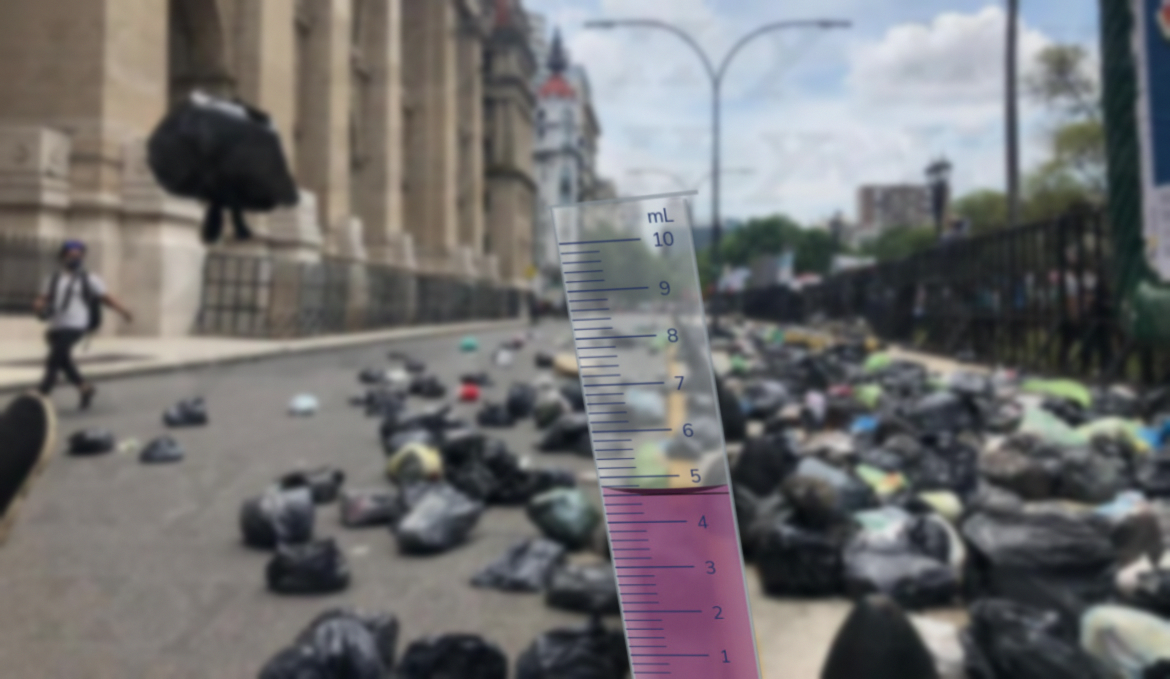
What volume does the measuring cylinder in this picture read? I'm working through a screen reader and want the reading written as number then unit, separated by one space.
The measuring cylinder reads 4.6 mL
